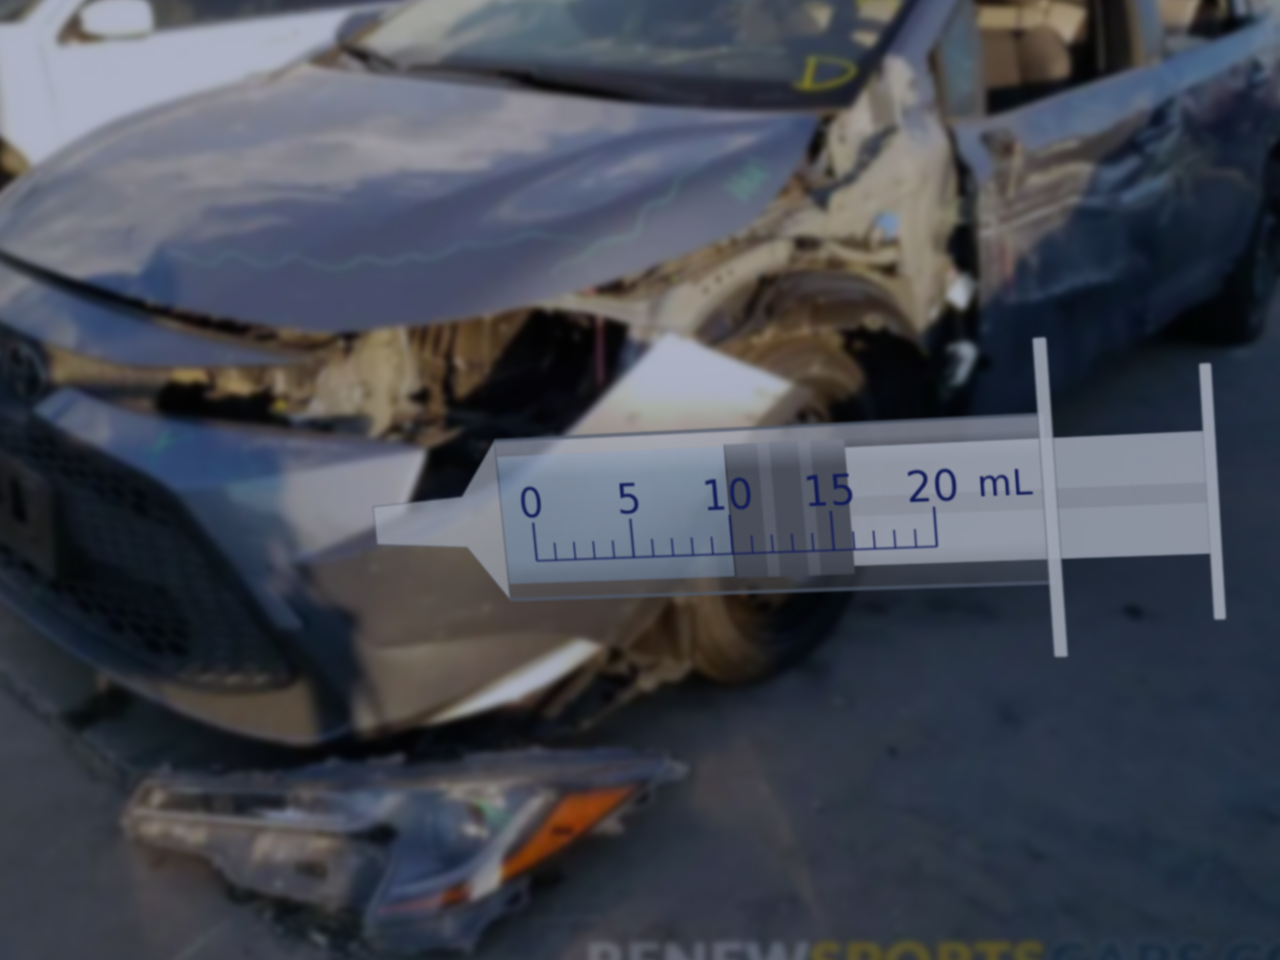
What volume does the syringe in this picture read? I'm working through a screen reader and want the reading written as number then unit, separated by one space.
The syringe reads 10 mL
